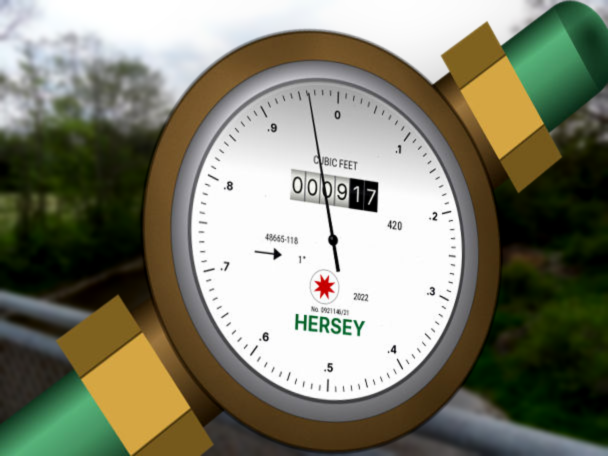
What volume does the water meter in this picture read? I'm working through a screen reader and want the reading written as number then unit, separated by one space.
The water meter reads 916.96 ft³
